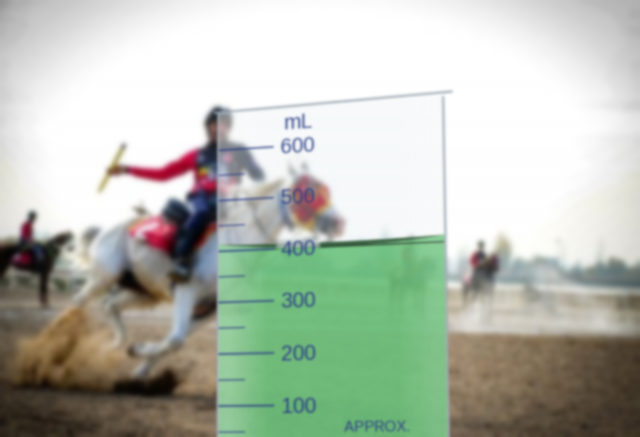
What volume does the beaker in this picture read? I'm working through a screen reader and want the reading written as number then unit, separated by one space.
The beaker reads 400 mL
